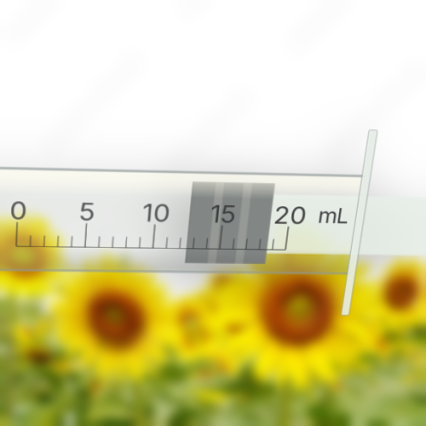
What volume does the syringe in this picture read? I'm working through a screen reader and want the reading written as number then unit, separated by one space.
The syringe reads 12.5 mL
